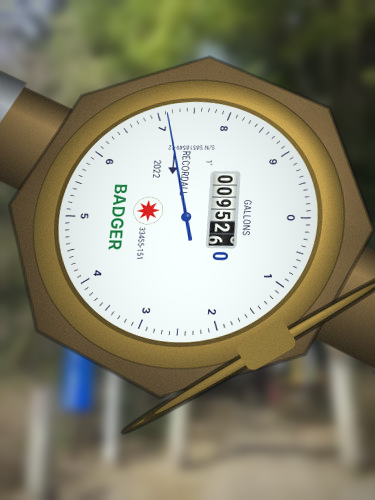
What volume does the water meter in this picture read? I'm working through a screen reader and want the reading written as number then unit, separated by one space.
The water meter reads 95257.1 gal
